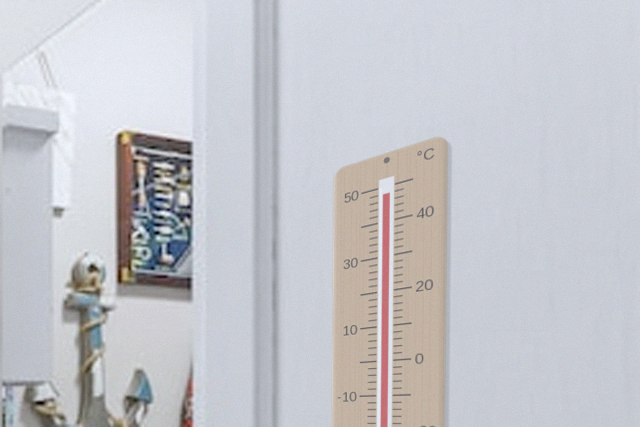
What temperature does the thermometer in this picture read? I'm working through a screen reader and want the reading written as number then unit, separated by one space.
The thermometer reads 48 °C
